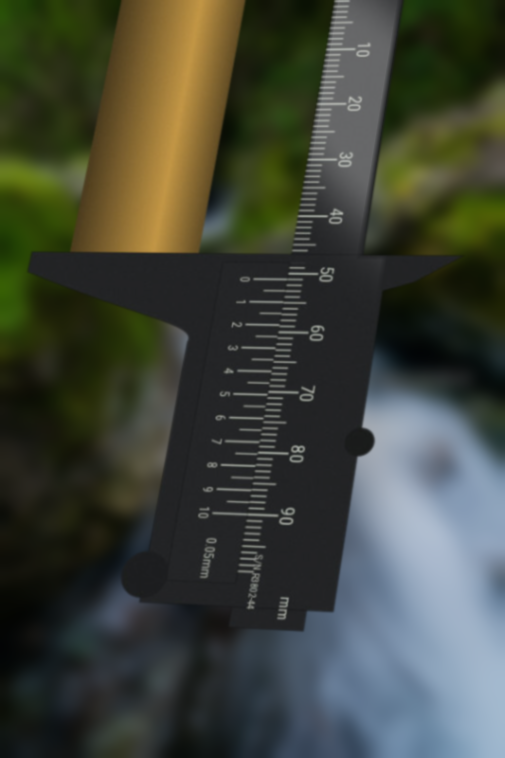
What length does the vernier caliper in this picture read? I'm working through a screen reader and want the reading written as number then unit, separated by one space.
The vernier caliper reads 51.0 mm
